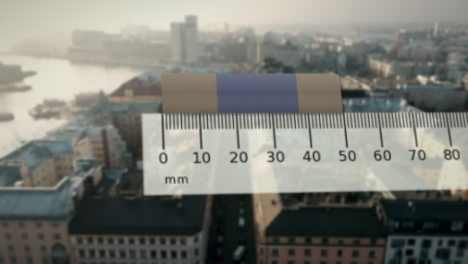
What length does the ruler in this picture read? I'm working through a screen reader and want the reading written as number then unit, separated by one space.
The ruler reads 50 mm
